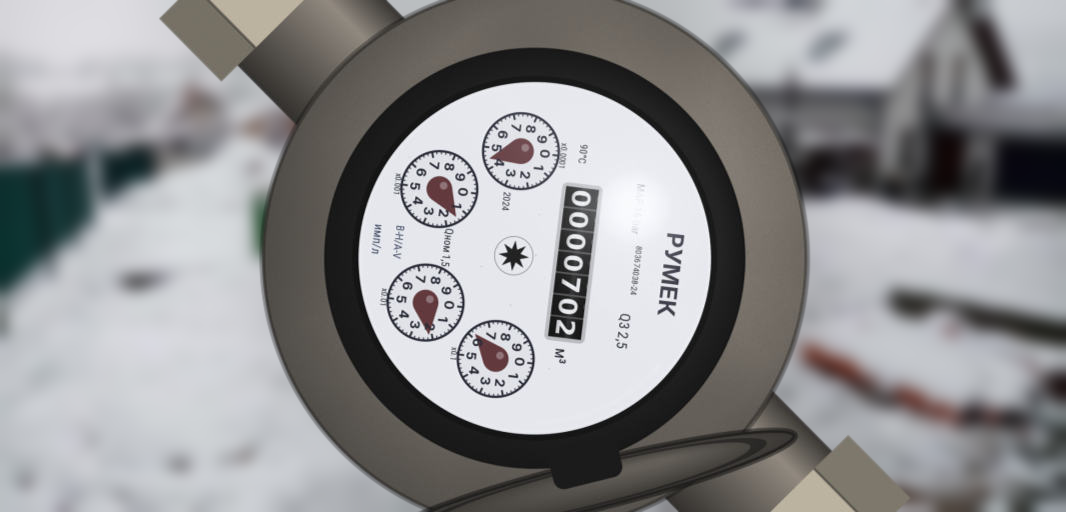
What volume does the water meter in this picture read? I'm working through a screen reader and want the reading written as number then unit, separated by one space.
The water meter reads 702.6214 m³
